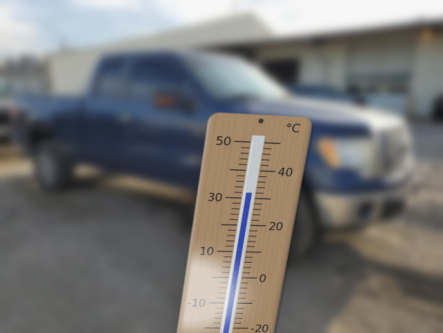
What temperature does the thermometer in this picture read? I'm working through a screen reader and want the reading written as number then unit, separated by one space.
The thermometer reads 32 °C
